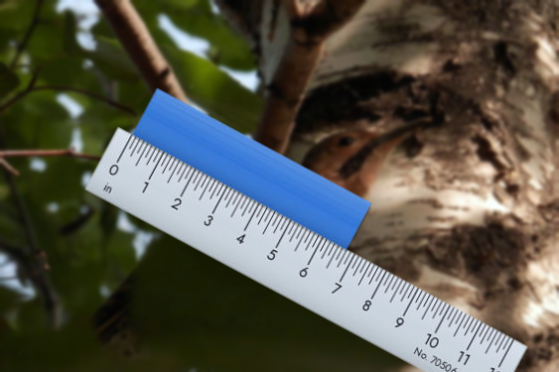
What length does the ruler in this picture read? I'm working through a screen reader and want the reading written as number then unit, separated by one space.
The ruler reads 6.75 in
